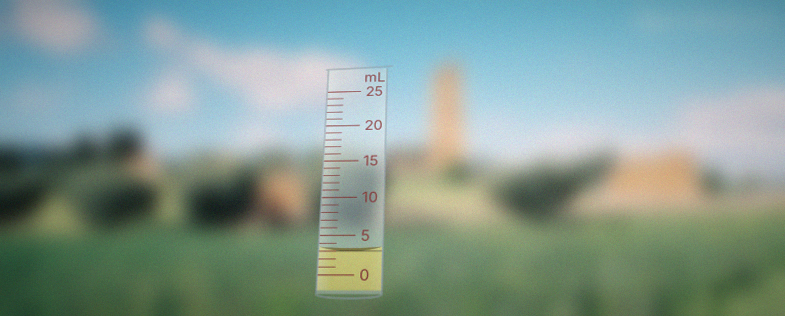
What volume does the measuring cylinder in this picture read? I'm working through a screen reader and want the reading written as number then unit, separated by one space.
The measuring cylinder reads 3 mL
